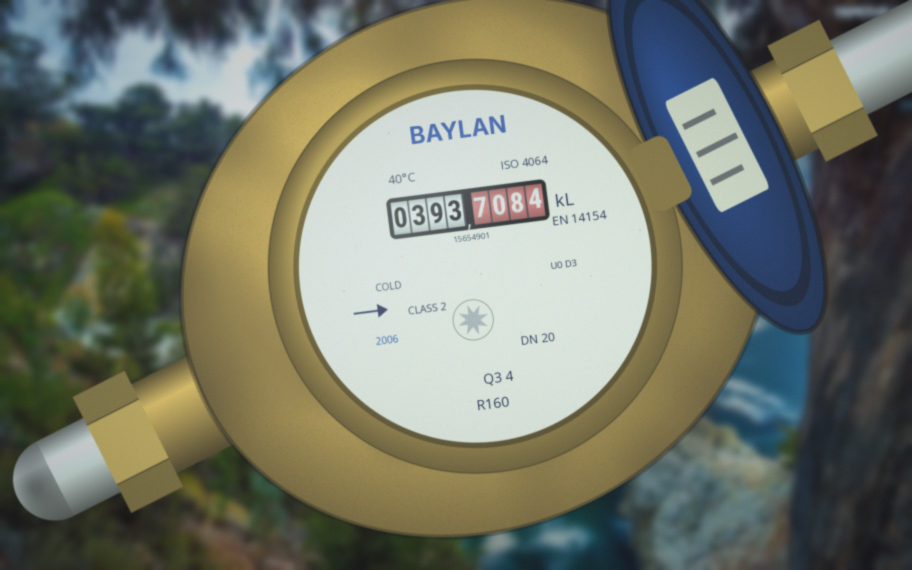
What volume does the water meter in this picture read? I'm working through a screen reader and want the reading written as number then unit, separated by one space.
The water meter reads 393.7084 kL
